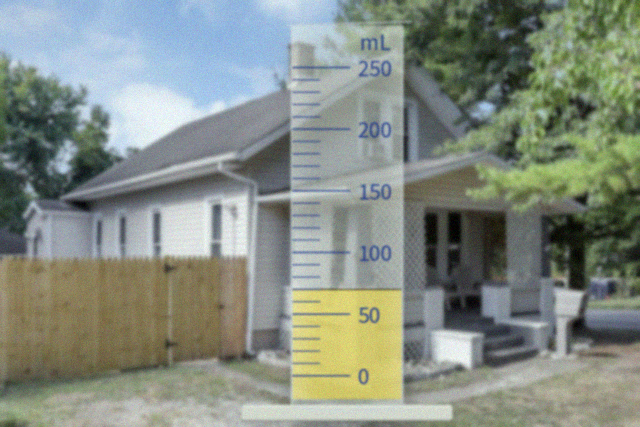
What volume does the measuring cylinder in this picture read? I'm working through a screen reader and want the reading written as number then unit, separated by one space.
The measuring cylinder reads 70 mL
